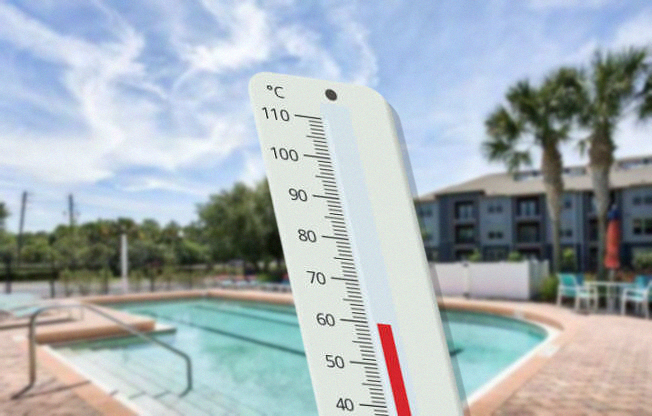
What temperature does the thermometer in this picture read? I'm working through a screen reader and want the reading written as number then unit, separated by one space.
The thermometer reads 60 °C
